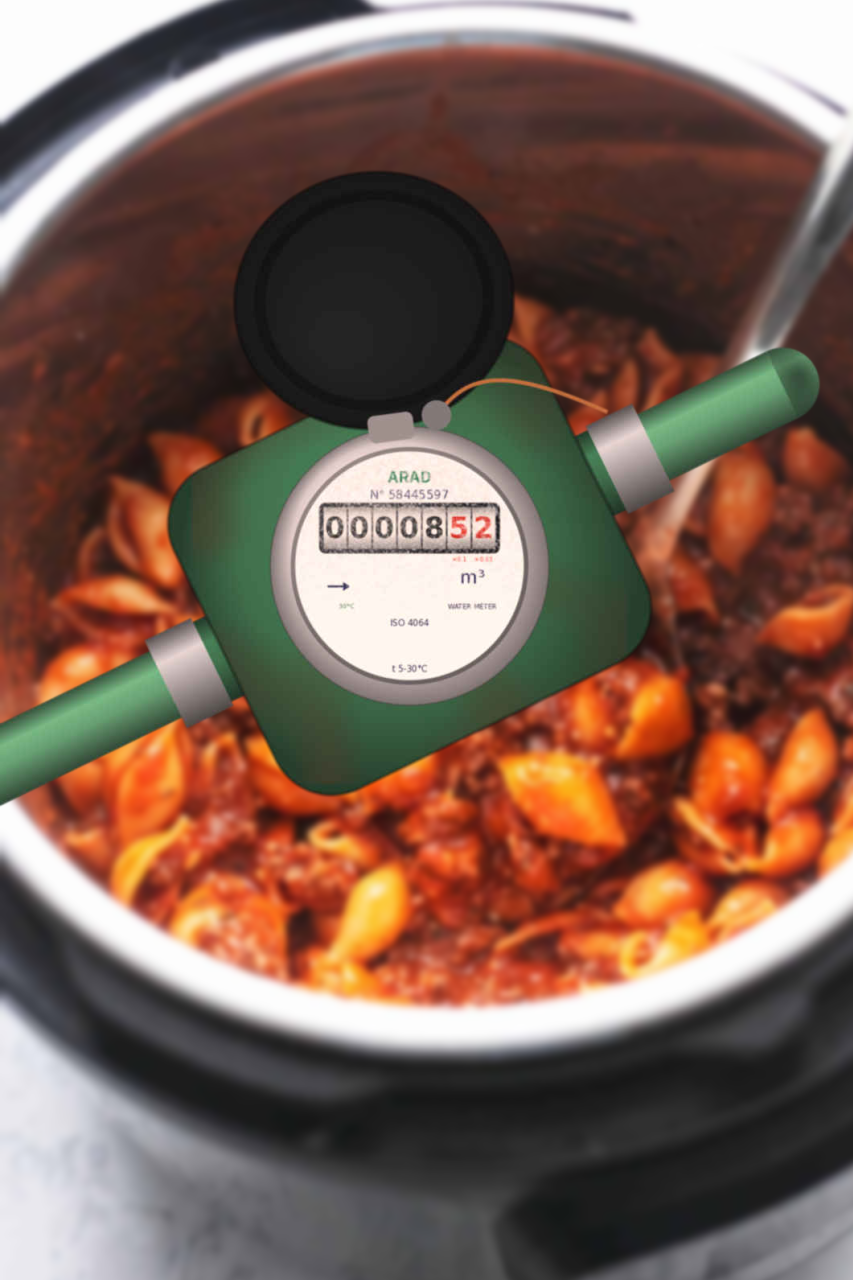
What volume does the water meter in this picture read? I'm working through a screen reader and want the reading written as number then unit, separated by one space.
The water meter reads 8.52 m³
